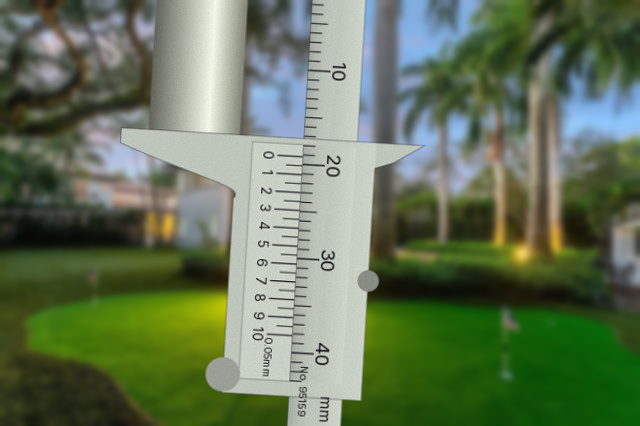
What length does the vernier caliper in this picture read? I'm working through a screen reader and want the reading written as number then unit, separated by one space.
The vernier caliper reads 19.2 mm
